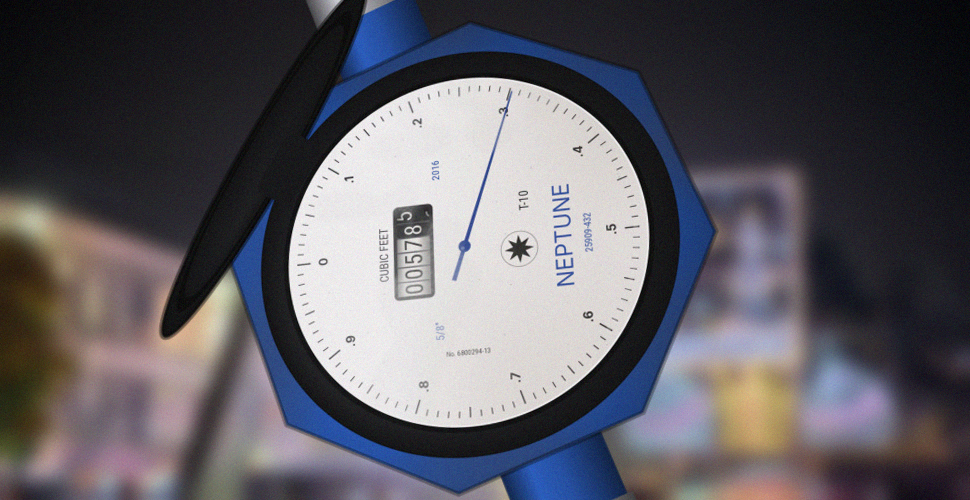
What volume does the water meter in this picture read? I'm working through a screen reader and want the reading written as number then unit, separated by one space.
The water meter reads 5785.30 ft³
